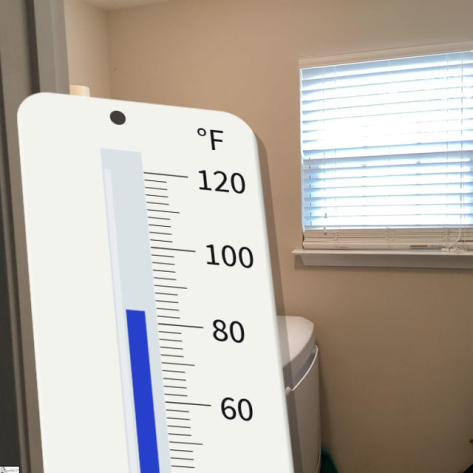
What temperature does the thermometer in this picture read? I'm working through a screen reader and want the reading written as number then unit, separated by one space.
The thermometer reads 83 °F
